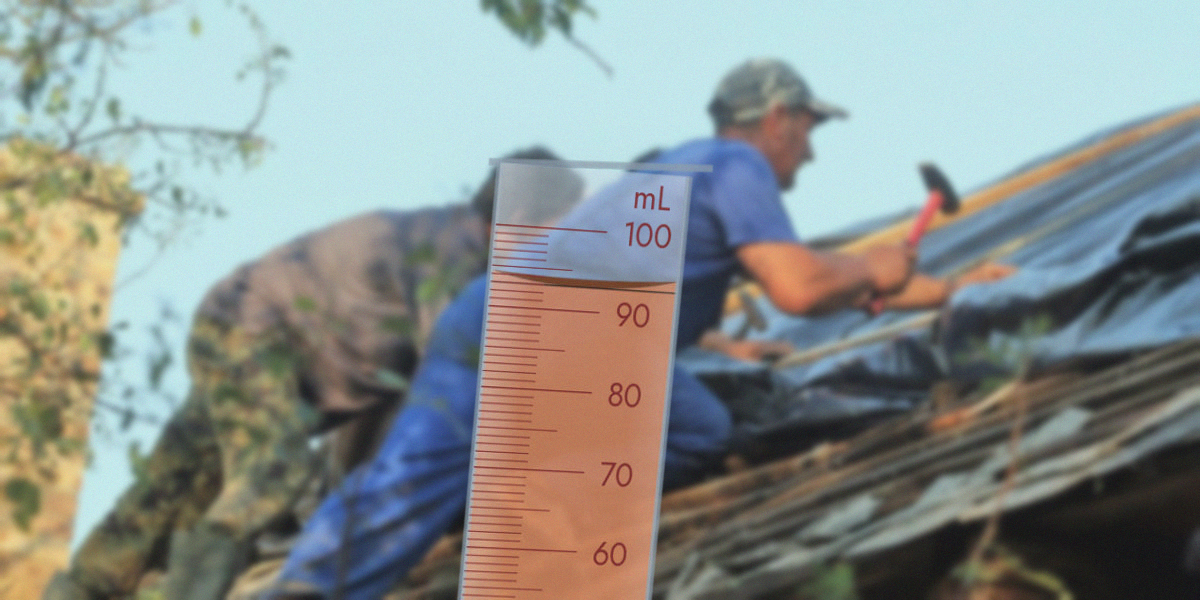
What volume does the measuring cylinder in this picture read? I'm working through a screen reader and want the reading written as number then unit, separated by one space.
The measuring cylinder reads 93 mL
